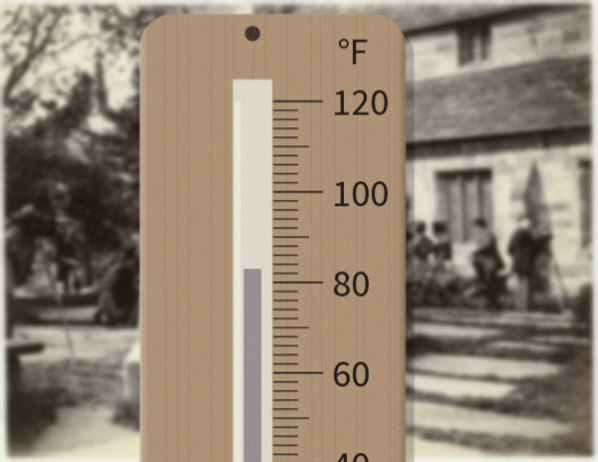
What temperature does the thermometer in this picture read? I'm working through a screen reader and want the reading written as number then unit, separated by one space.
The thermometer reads 83 °F
